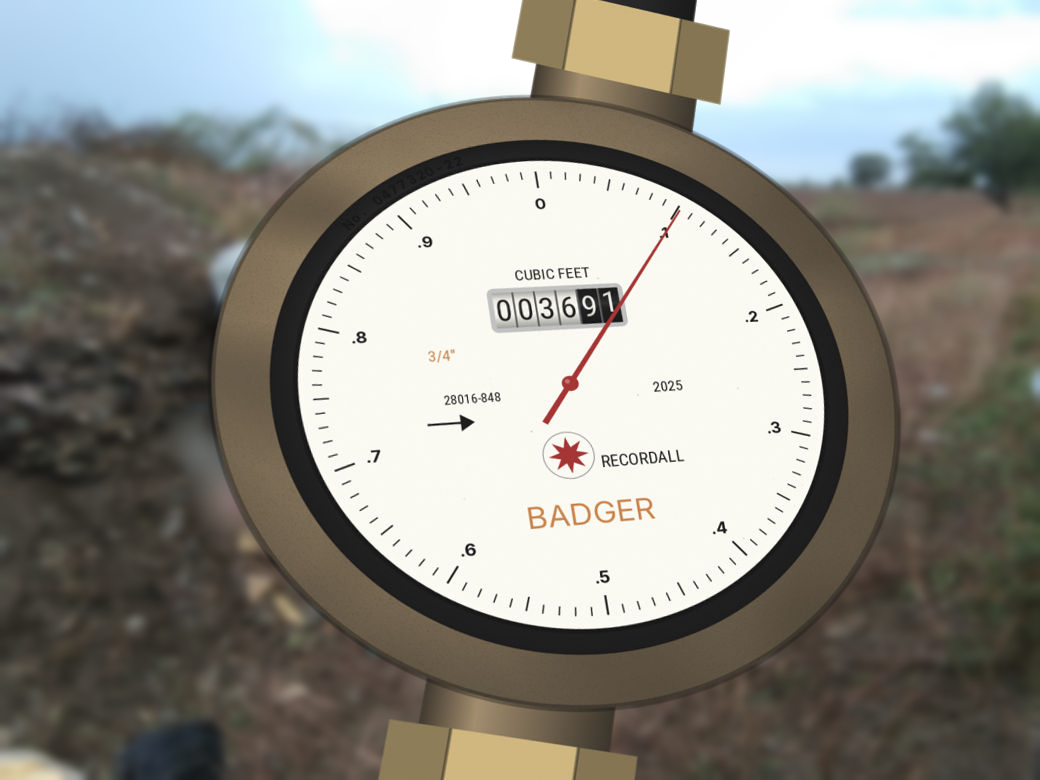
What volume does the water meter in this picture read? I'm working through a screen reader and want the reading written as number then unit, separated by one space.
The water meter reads 3691.10 ft³
